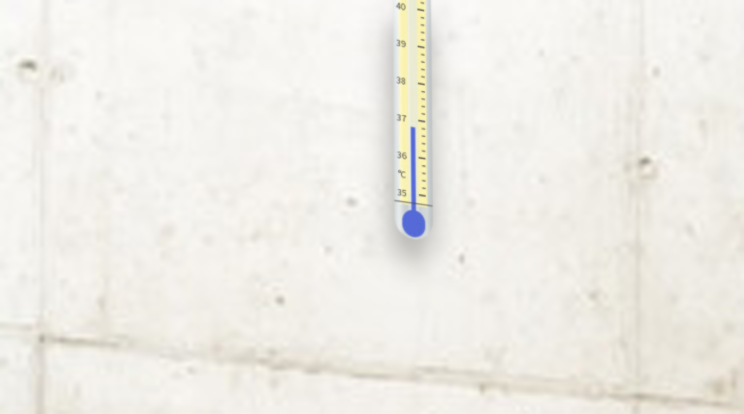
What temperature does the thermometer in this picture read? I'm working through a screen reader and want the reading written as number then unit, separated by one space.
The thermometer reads 36.8 °C
